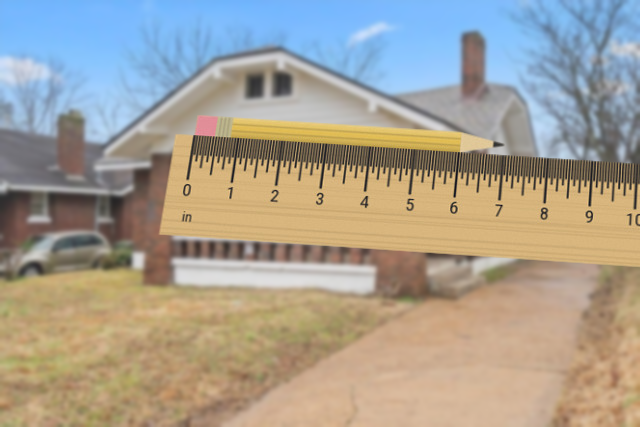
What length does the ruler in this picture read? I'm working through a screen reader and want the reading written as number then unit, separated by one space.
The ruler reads 7 in
